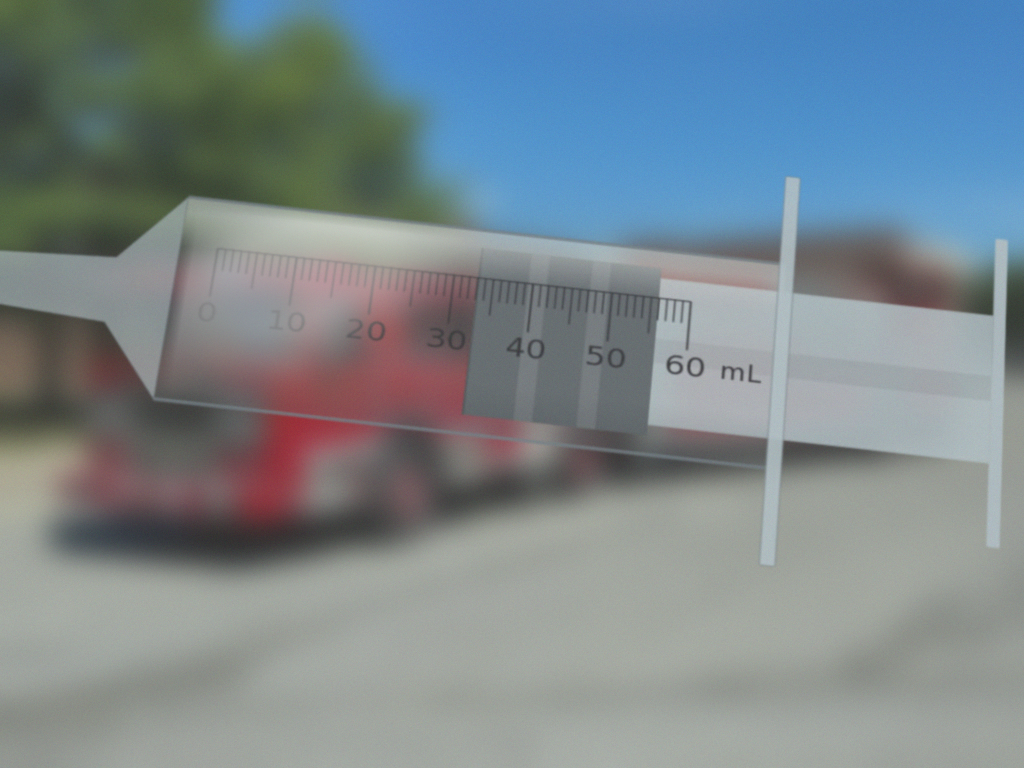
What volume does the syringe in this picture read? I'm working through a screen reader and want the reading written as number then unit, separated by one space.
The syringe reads 33 mL
